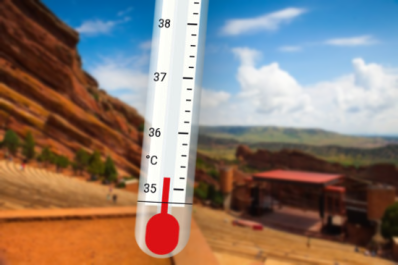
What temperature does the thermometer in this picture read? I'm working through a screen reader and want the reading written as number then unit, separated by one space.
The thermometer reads 35.2 °C
